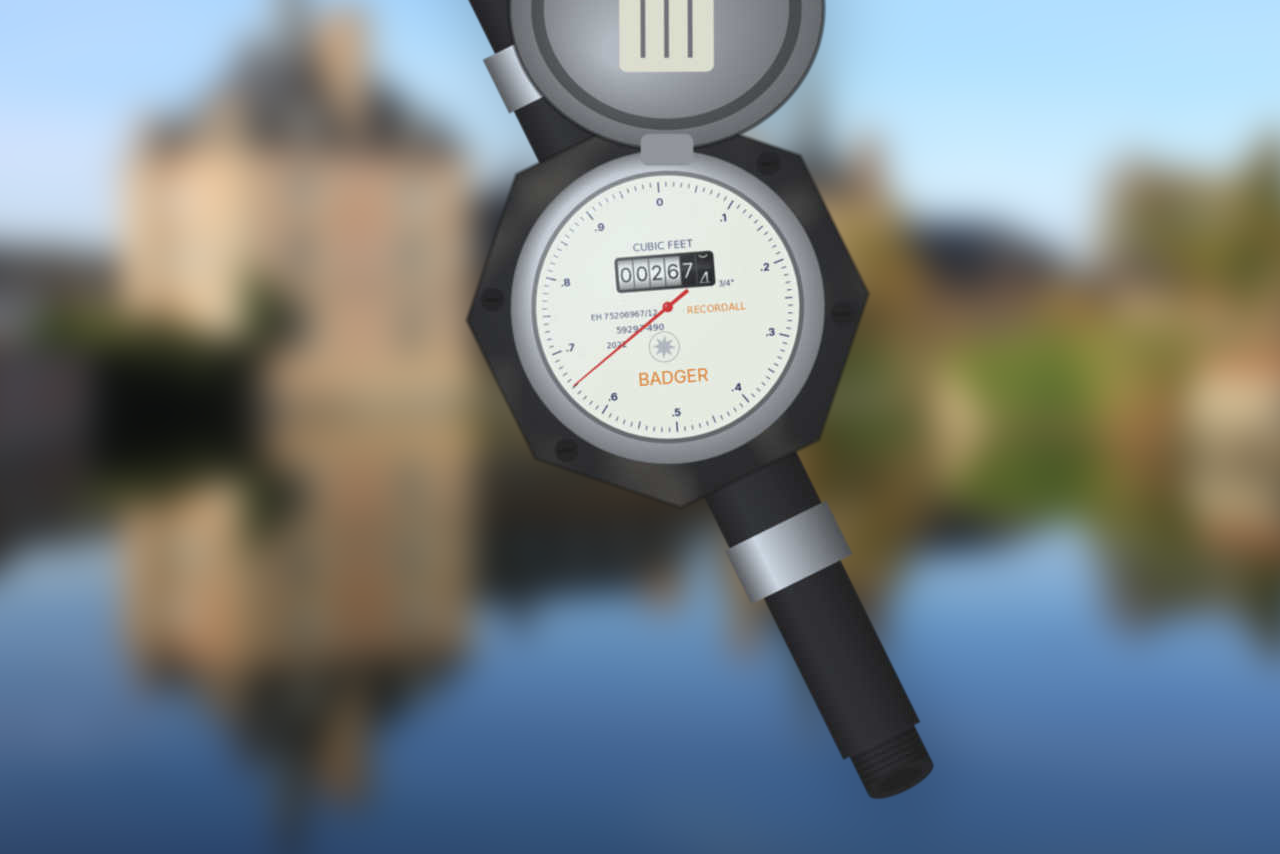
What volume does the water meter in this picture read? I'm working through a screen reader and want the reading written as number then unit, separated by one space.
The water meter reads 2673.65 ft³
